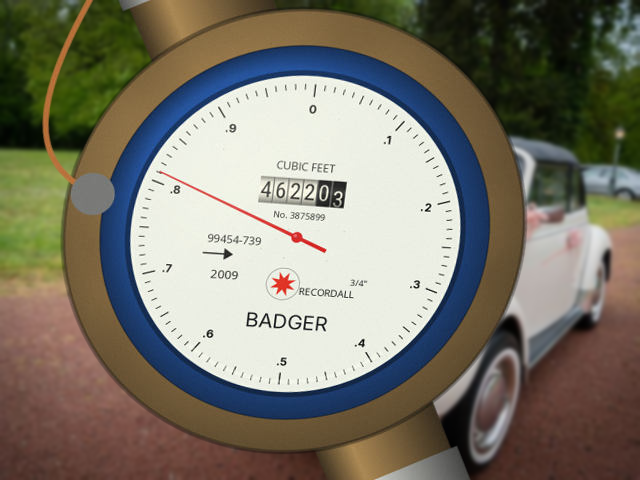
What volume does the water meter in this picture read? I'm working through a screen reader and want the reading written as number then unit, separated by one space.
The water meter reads 462202.81 ft³
